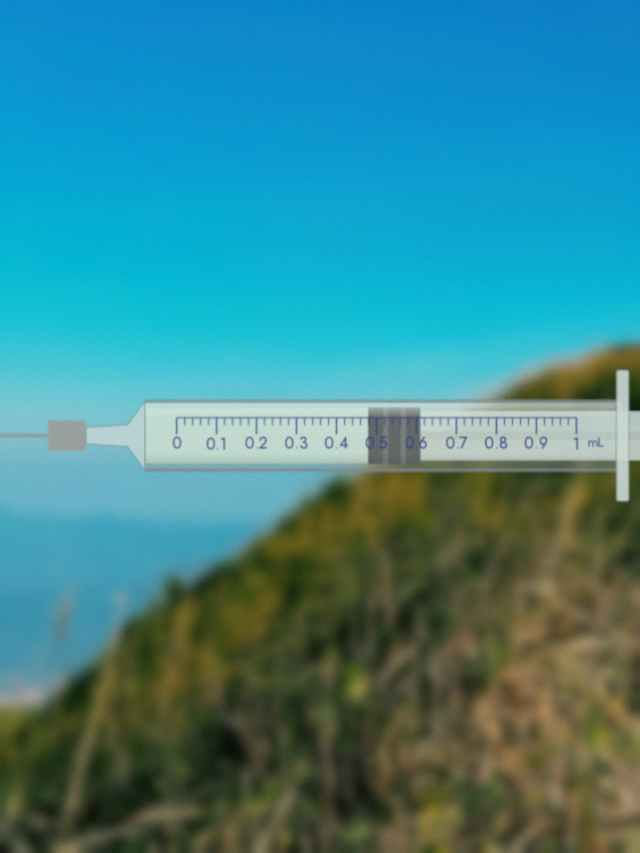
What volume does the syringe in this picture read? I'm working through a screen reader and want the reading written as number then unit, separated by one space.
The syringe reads 0.48 mL
